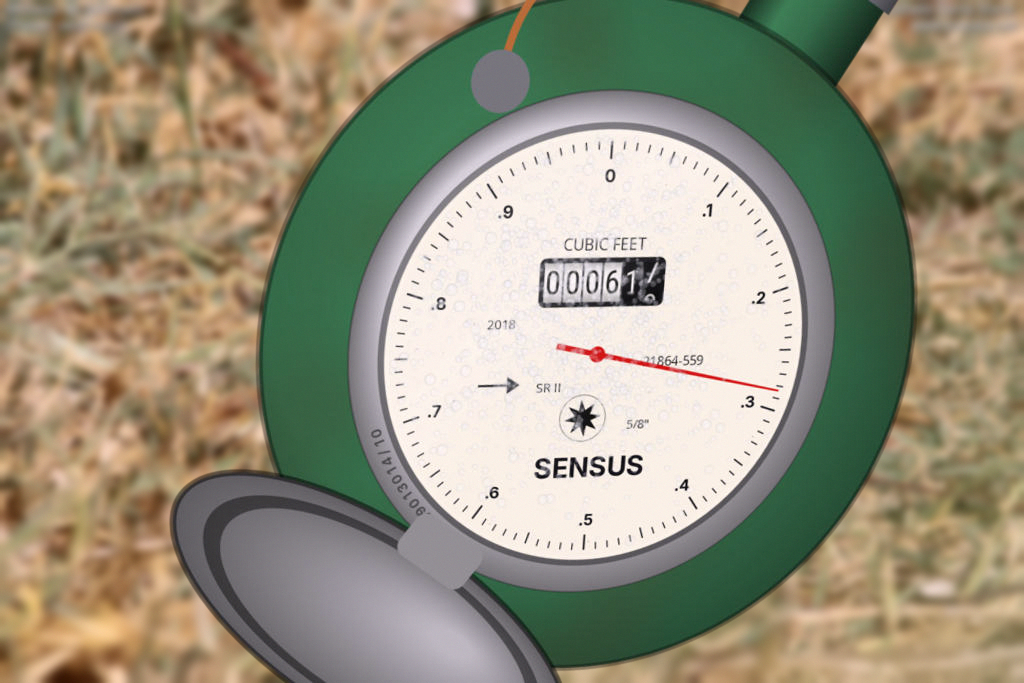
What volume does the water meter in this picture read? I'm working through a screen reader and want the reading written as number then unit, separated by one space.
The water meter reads 617.28 ft³
